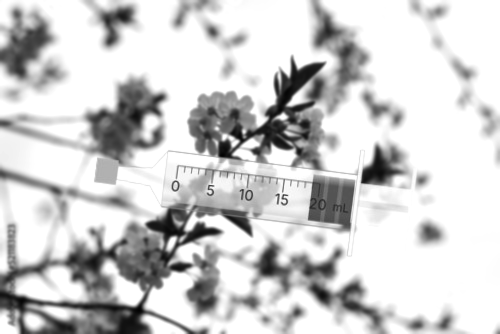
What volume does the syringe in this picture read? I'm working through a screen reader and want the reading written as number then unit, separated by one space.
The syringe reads 19 mL
